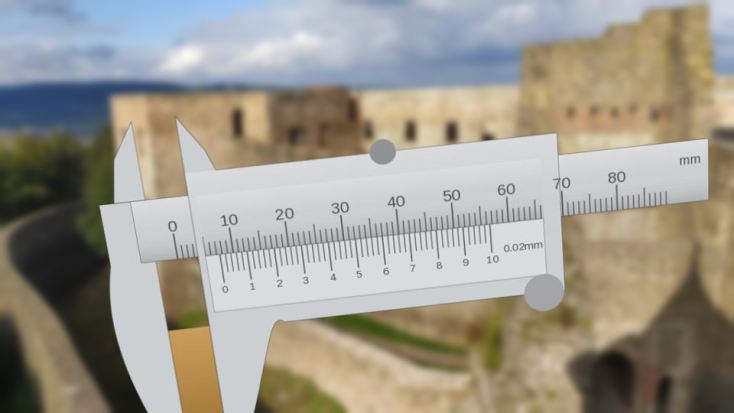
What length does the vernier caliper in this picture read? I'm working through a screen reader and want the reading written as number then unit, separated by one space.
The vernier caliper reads 7.6 mm
